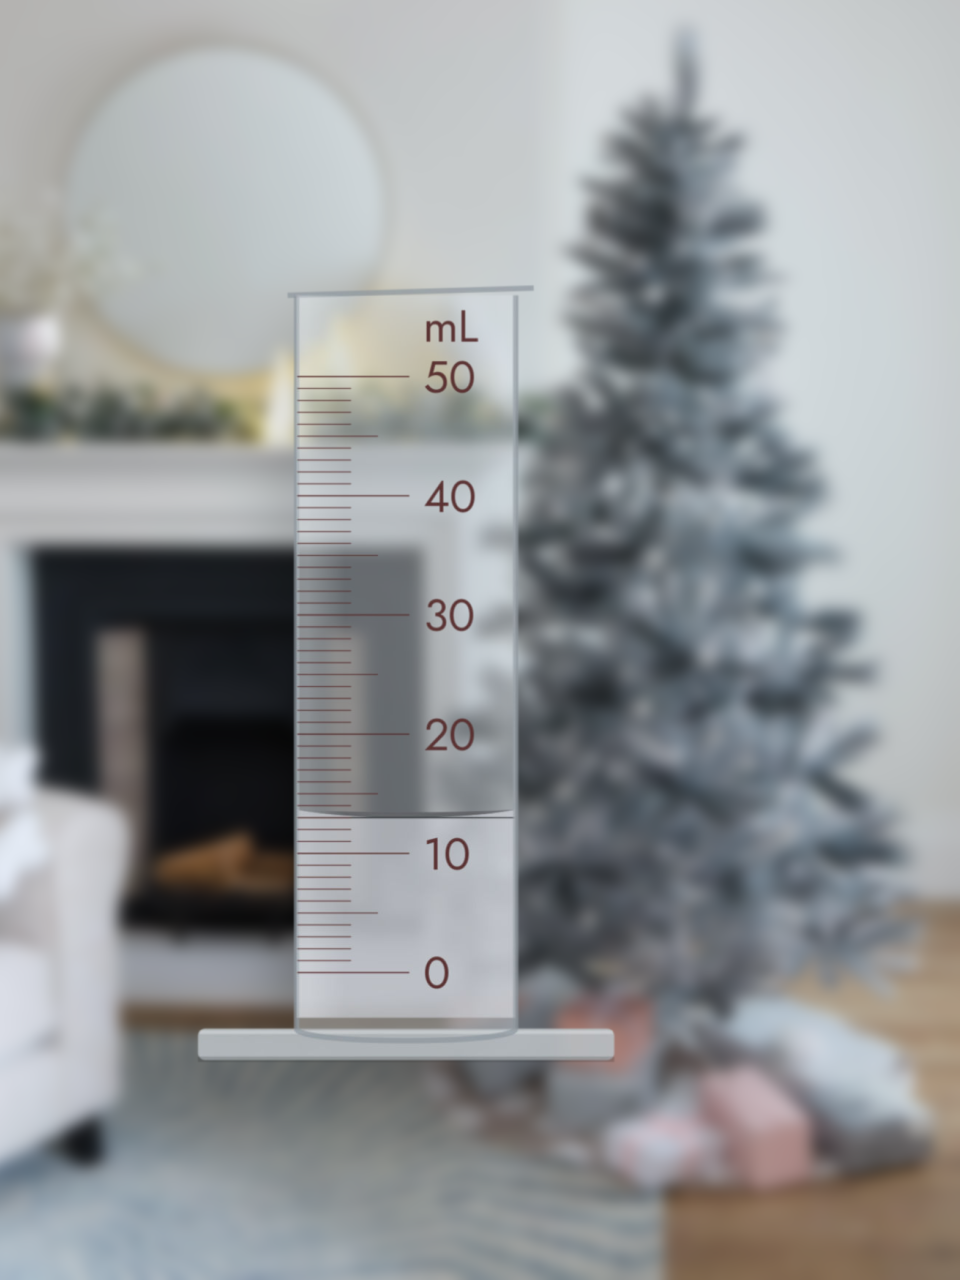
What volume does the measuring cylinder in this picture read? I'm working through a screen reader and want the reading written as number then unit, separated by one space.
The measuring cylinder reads 13 mL
